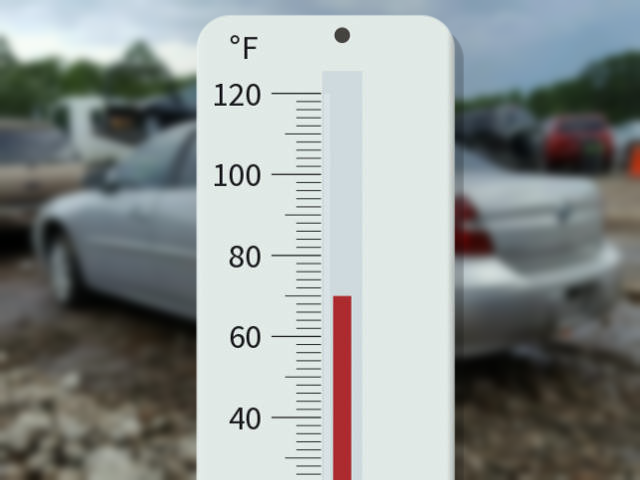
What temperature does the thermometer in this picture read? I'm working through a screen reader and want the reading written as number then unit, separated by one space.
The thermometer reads 70 °F
